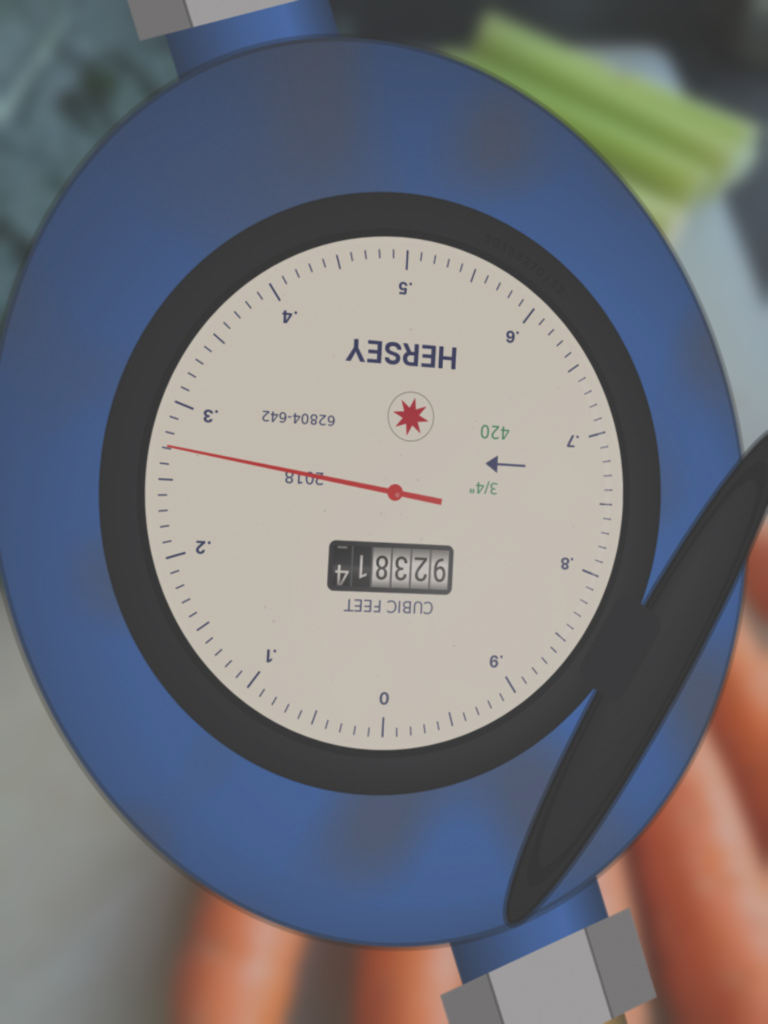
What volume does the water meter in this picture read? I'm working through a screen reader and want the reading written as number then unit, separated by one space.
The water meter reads 923814.27 ft³
